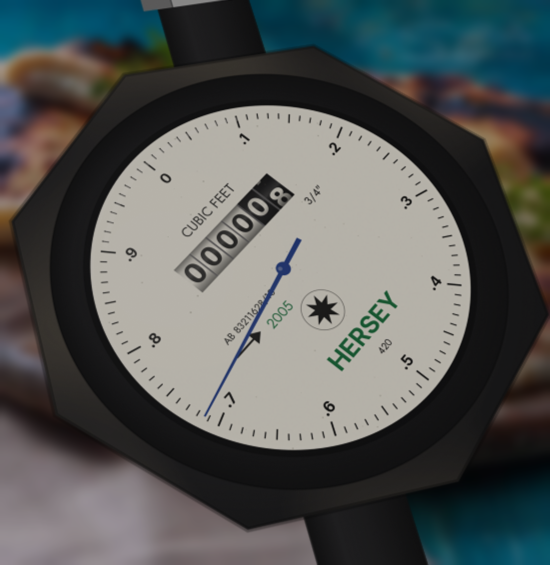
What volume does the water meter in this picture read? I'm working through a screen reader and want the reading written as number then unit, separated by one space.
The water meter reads 7.71 ft³
